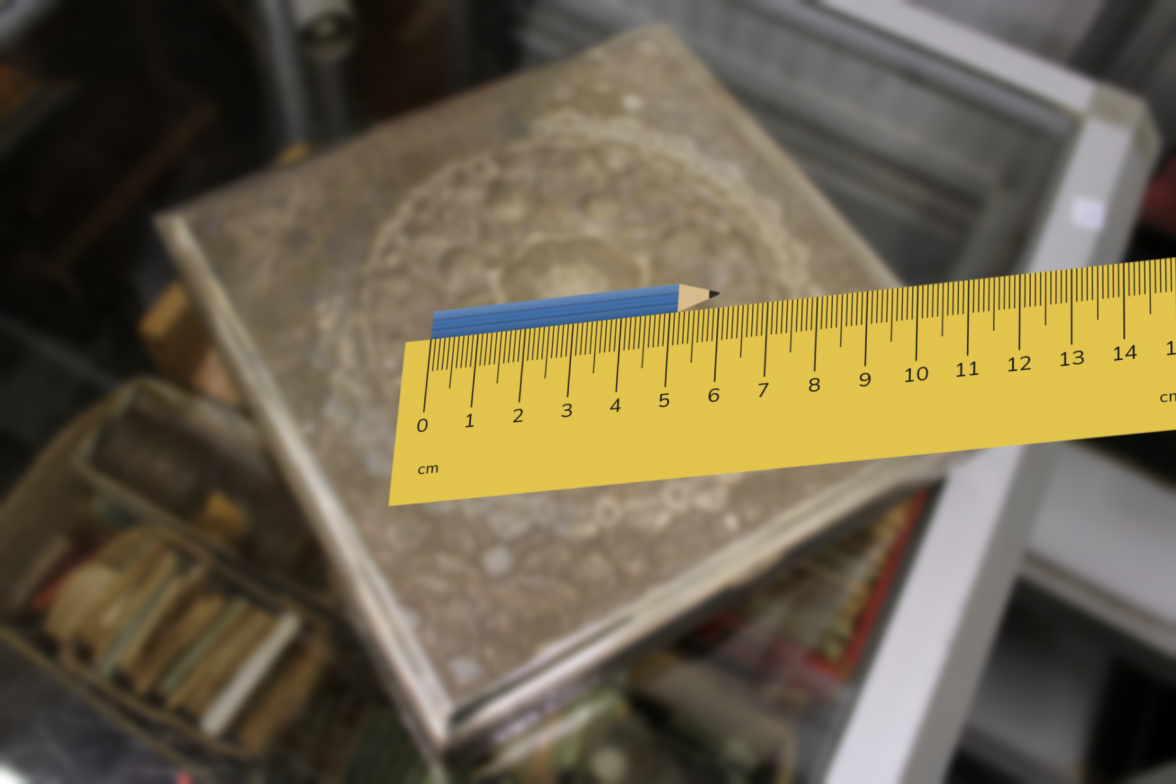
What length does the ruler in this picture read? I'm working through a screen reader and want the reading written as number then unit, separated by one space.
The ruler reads 6 cm
